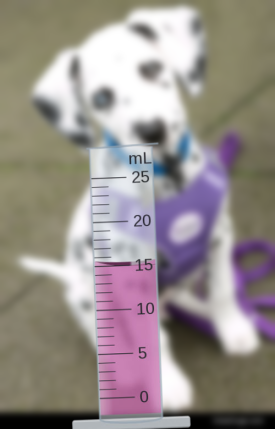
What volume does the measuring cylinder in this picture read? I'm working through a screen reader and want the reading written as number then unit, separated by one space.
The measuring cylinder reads 15 mL
